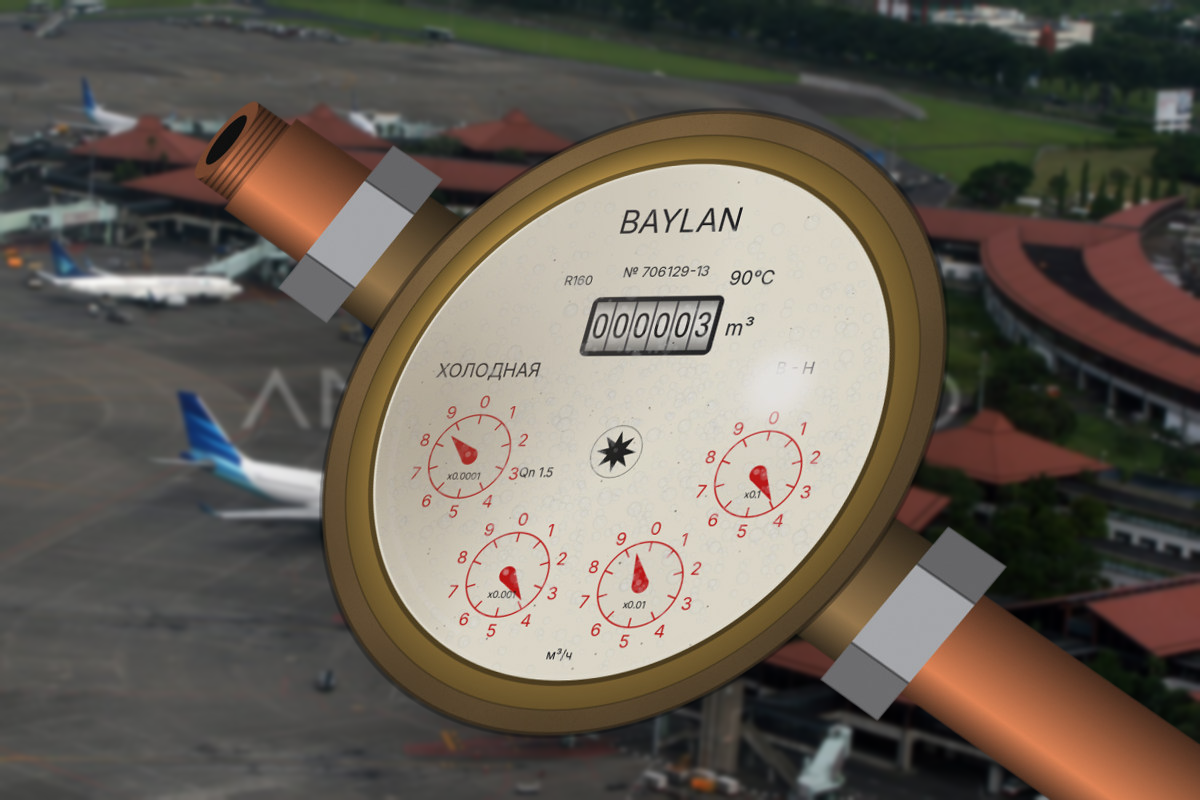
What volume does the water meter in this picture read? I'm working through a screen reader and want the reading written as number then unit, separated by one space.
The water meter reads 3.3938 m³
